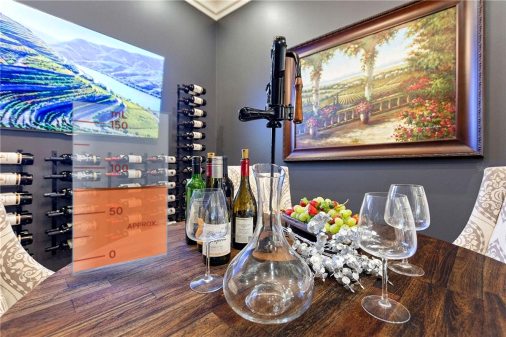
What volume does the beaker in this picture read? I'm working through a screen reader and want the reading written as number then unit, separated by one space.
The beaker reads 75 mL
